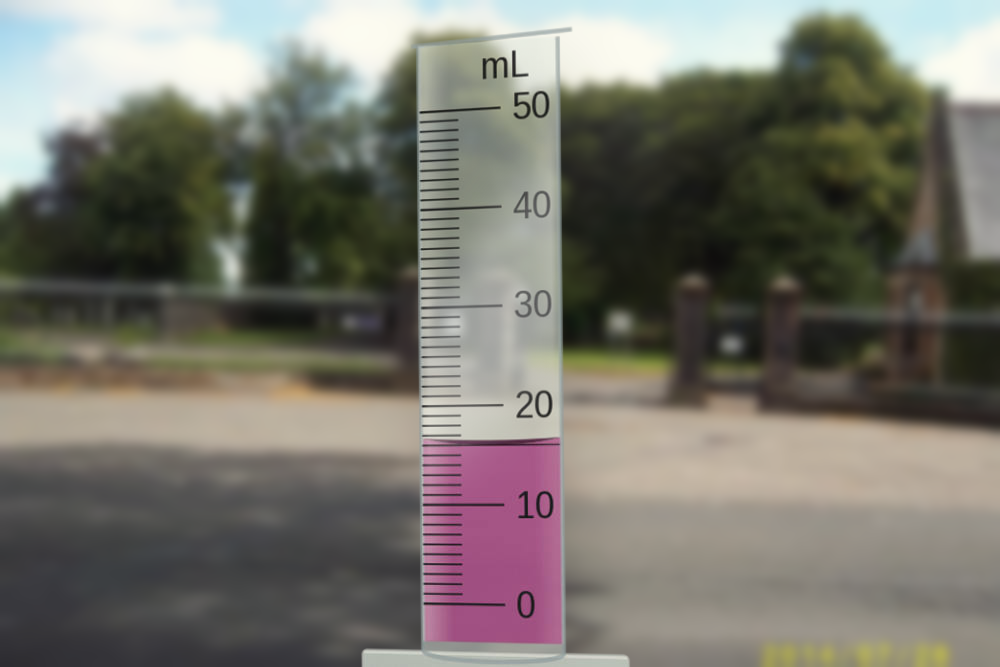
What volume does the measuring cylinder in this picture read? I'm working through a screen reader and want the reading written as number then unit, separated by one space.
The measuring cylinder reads 16 mL
